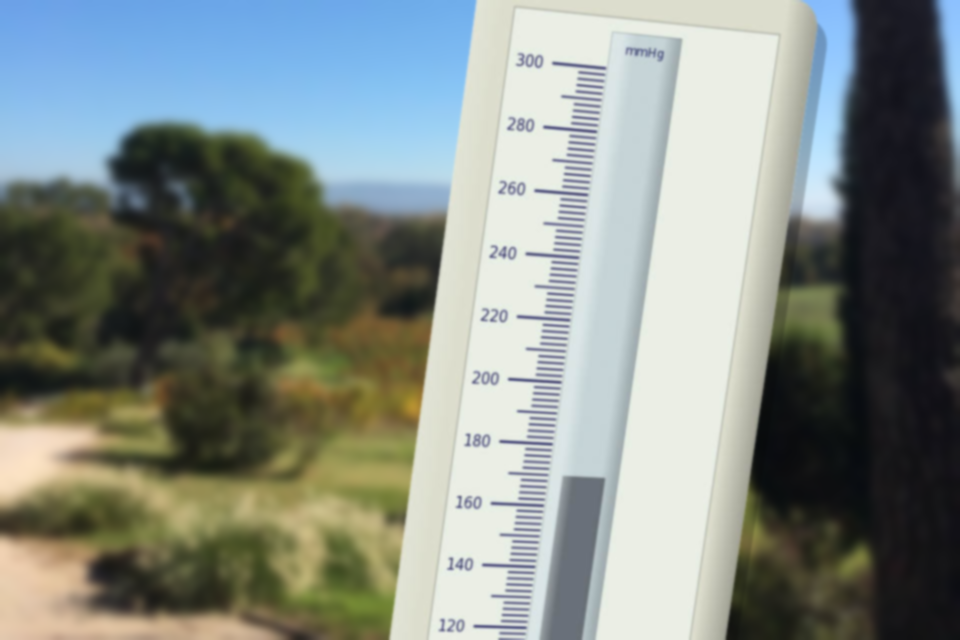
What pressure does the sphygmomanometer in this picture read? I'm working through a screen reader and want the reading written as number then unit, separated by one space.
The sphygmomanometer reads 170 mmHg
